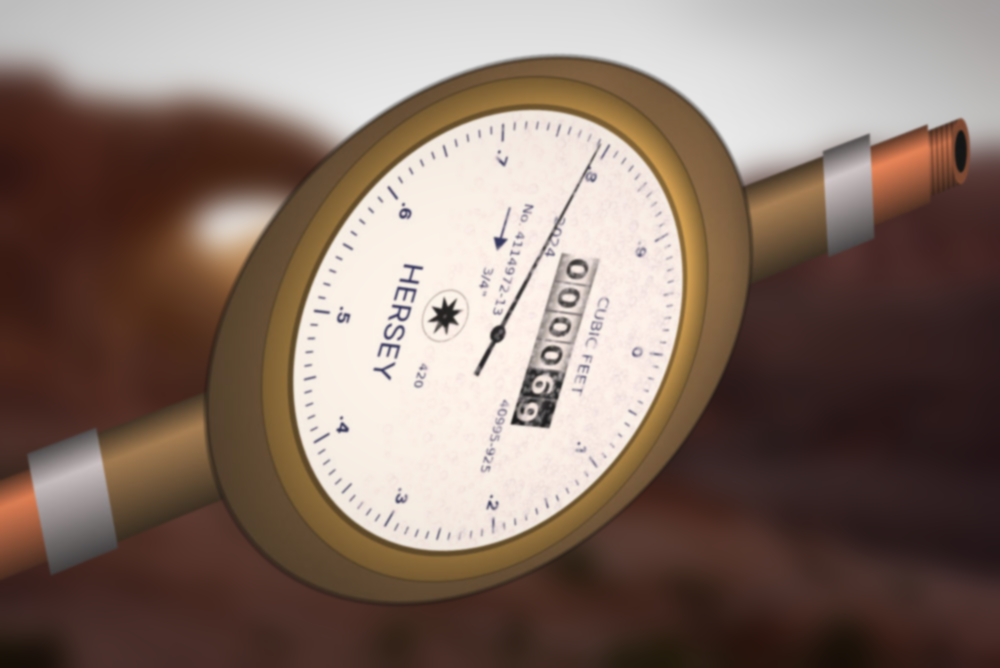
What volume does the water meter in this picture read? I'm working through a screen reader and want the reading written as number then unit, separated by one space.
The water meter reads 68.79 ft³
